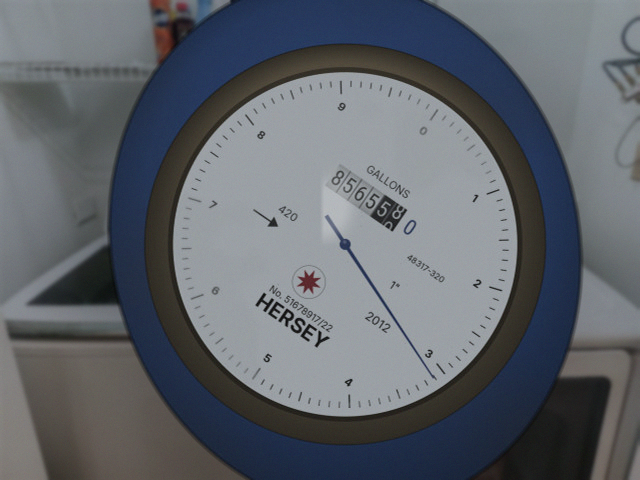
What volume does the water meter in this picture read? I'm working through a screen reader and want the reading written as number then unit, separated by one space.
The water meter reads 8565583.1 gal
